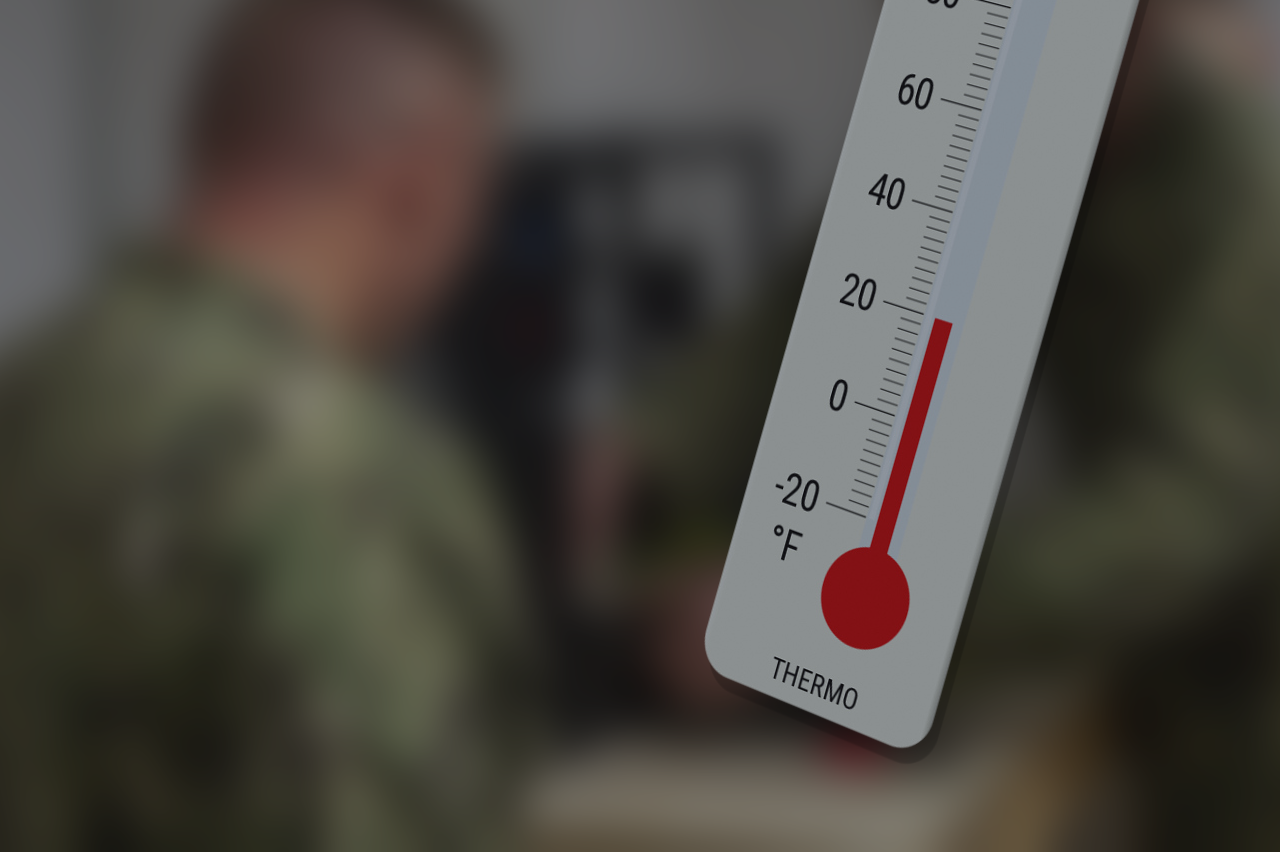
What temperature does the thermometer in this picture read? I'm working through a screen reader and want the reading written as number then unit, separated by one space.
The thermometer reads 20 °F
